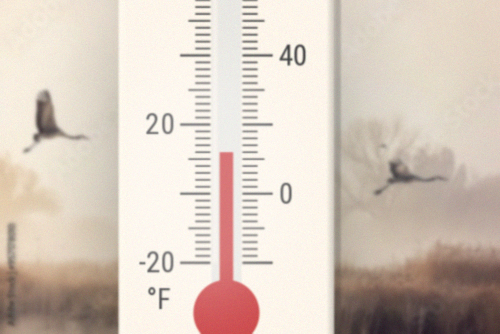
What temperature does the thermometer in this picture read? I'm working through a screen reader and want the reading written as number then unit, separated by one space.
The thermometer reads 12 °F
